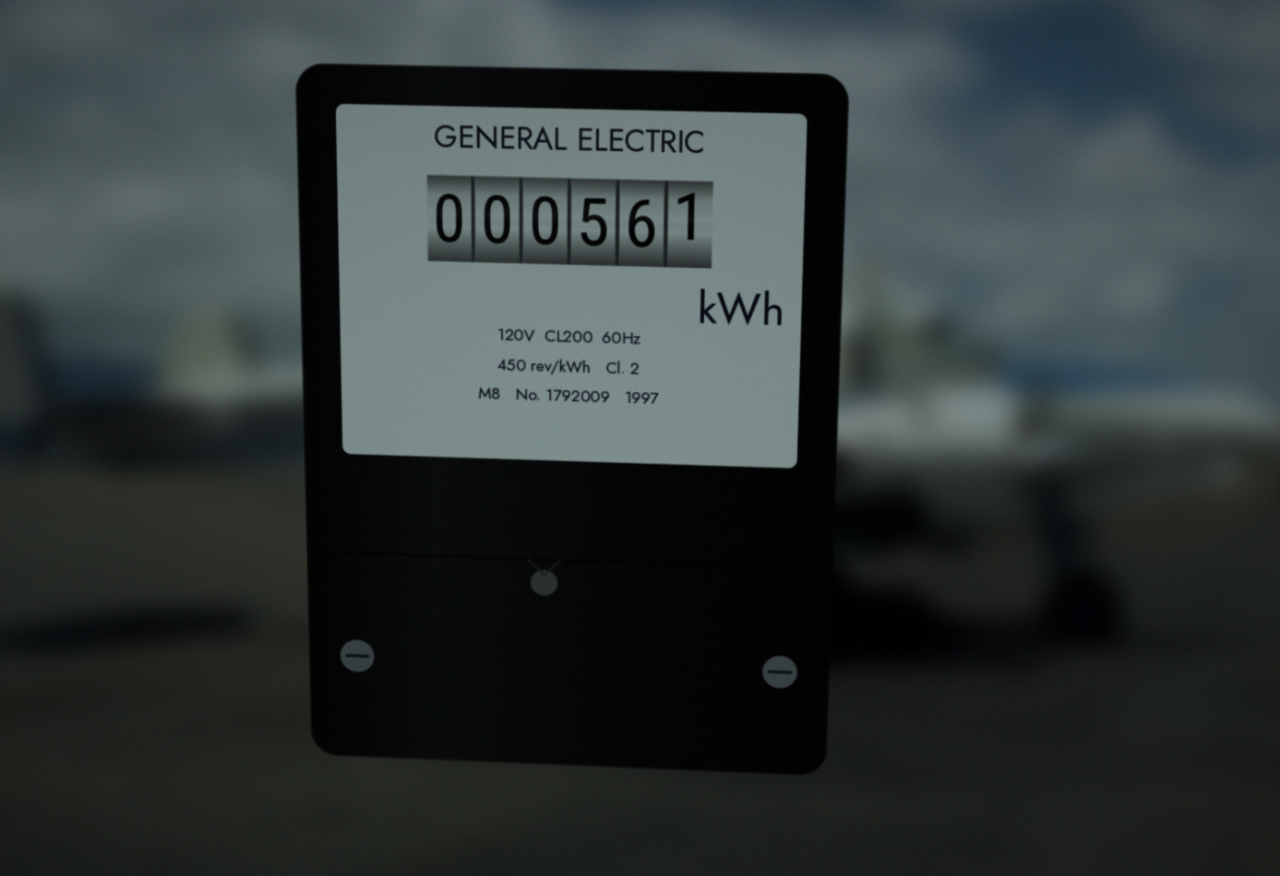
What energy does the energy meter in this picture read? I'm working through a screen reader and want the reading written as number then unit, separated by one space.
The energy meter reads 561 kWh
